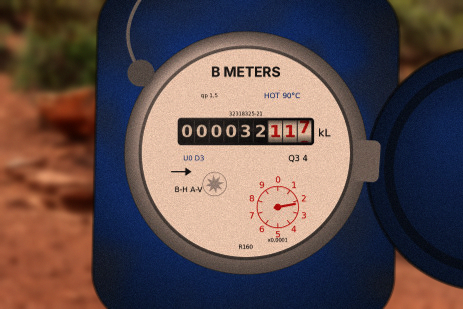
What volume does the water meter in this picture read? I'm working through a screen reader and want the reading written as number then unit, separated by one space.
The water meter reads 32.1172 kL
